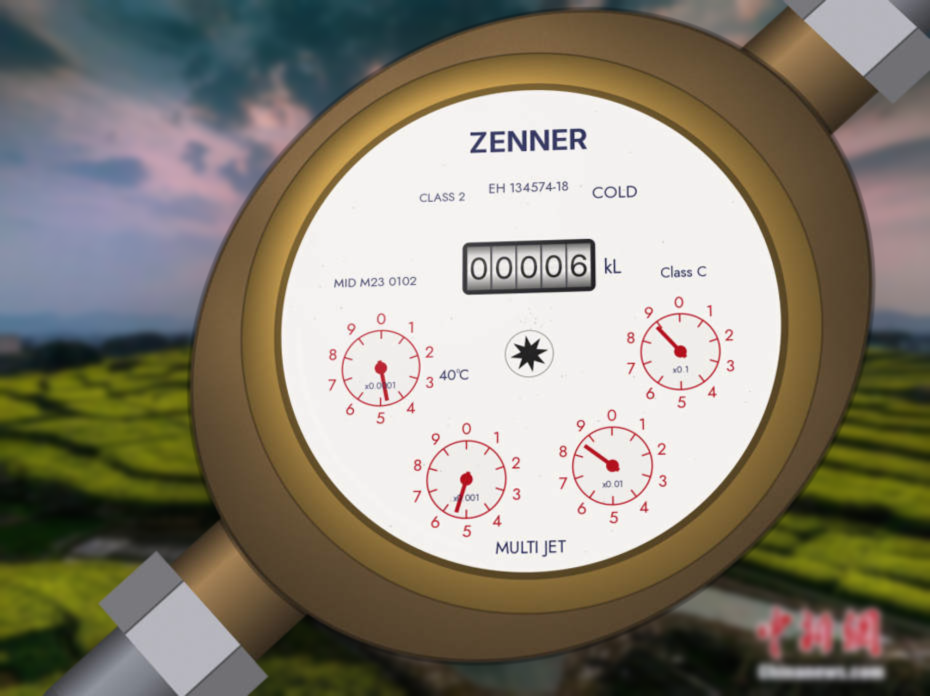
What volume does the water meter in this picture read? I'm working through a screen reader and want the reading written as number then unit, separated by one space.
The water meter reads 6.8854 kL
